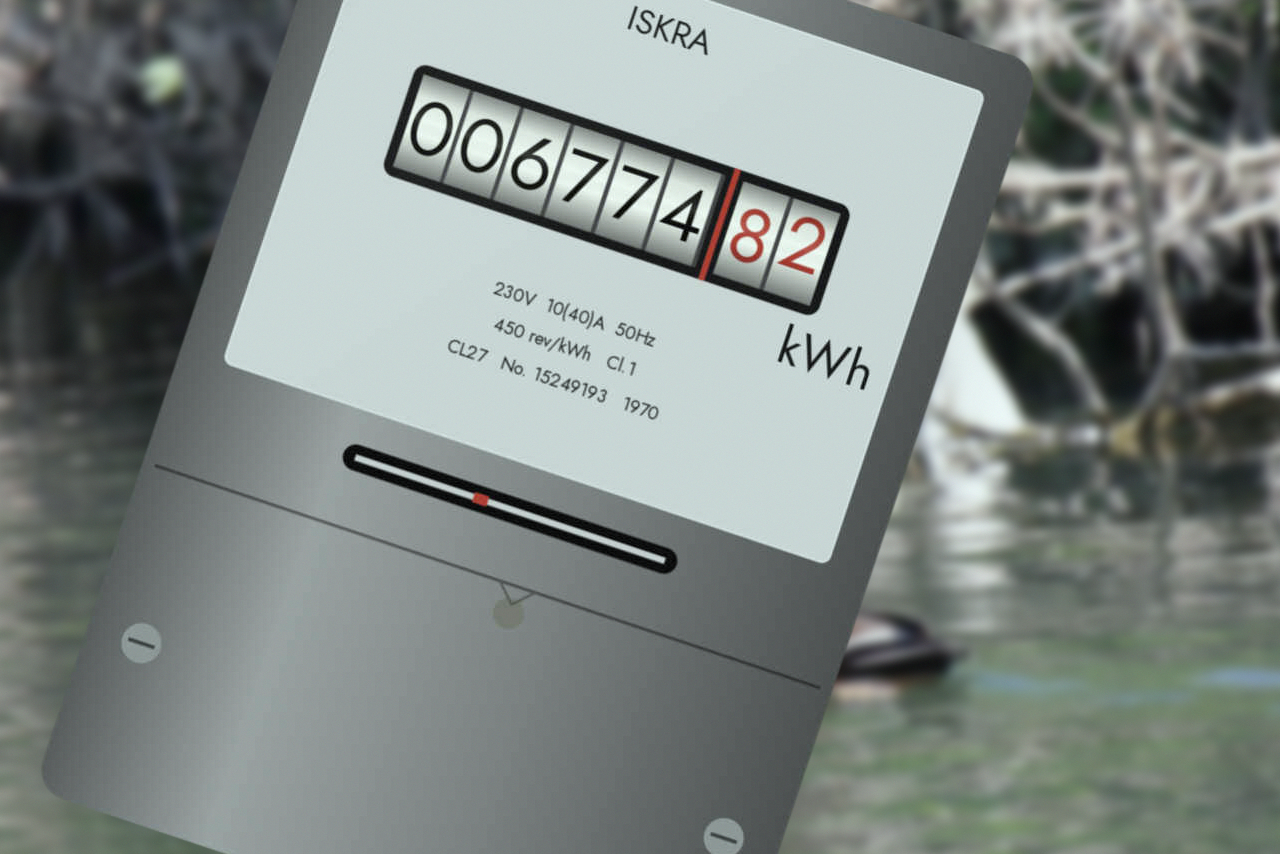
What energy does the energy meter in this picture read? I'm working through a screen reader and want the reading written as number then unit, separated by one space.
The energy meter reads 6774.82 kWh
